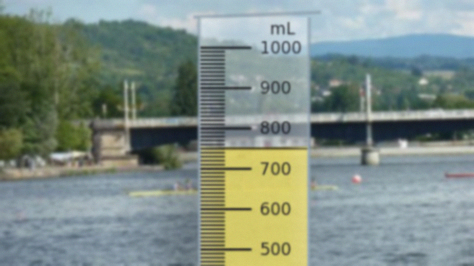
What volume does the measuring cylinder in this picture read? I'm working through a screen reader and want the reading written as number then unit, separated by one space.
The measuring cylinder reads 750 mL
